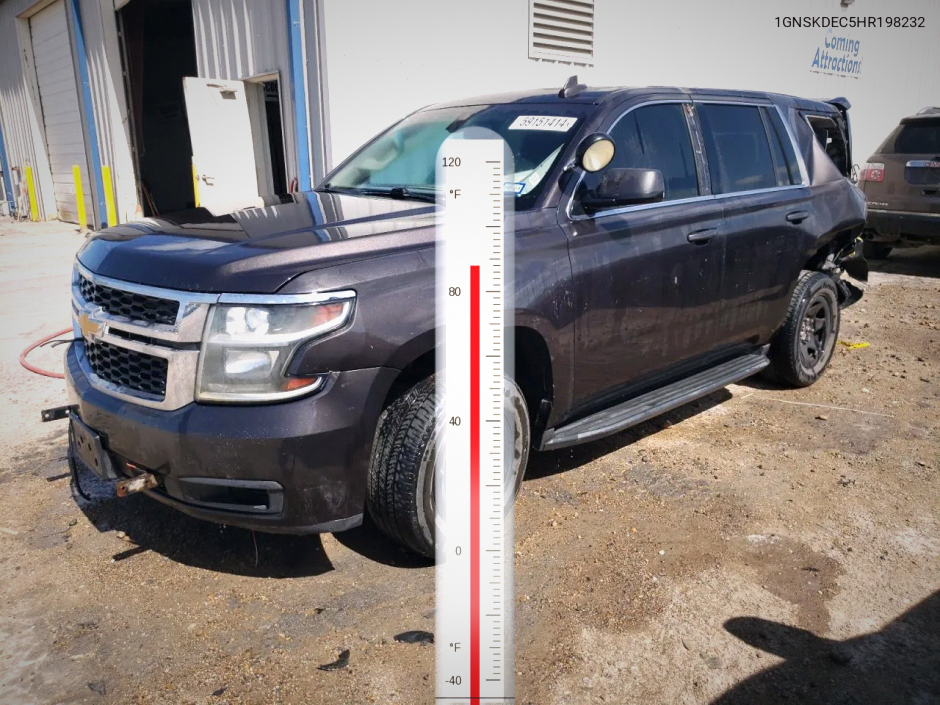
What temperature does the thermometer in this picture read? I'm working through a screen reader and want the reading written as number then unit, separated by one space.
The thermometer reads 88 °F
